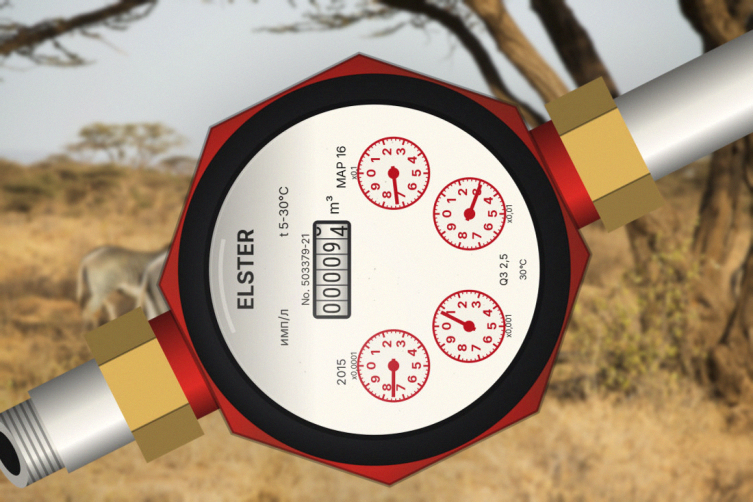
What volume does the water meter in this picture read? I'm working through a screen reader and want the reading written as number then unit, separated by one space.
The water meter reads 93.7307 m³
